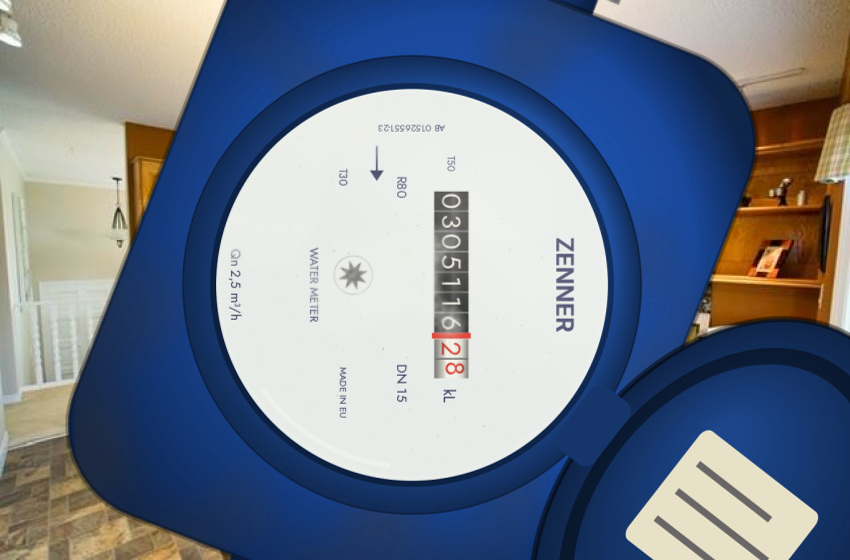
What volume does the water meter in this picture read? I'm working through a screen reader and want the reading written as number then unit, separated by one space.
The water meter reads 305116.28 kL
